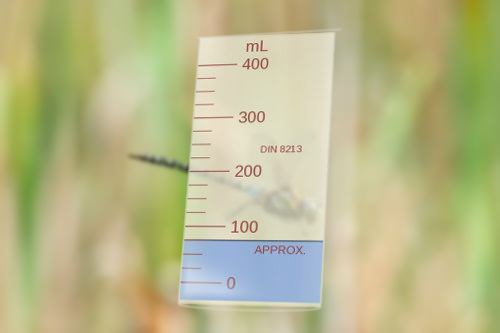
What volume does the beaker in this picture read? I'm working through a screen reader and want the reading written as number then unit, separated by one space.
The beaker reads 75 mL
